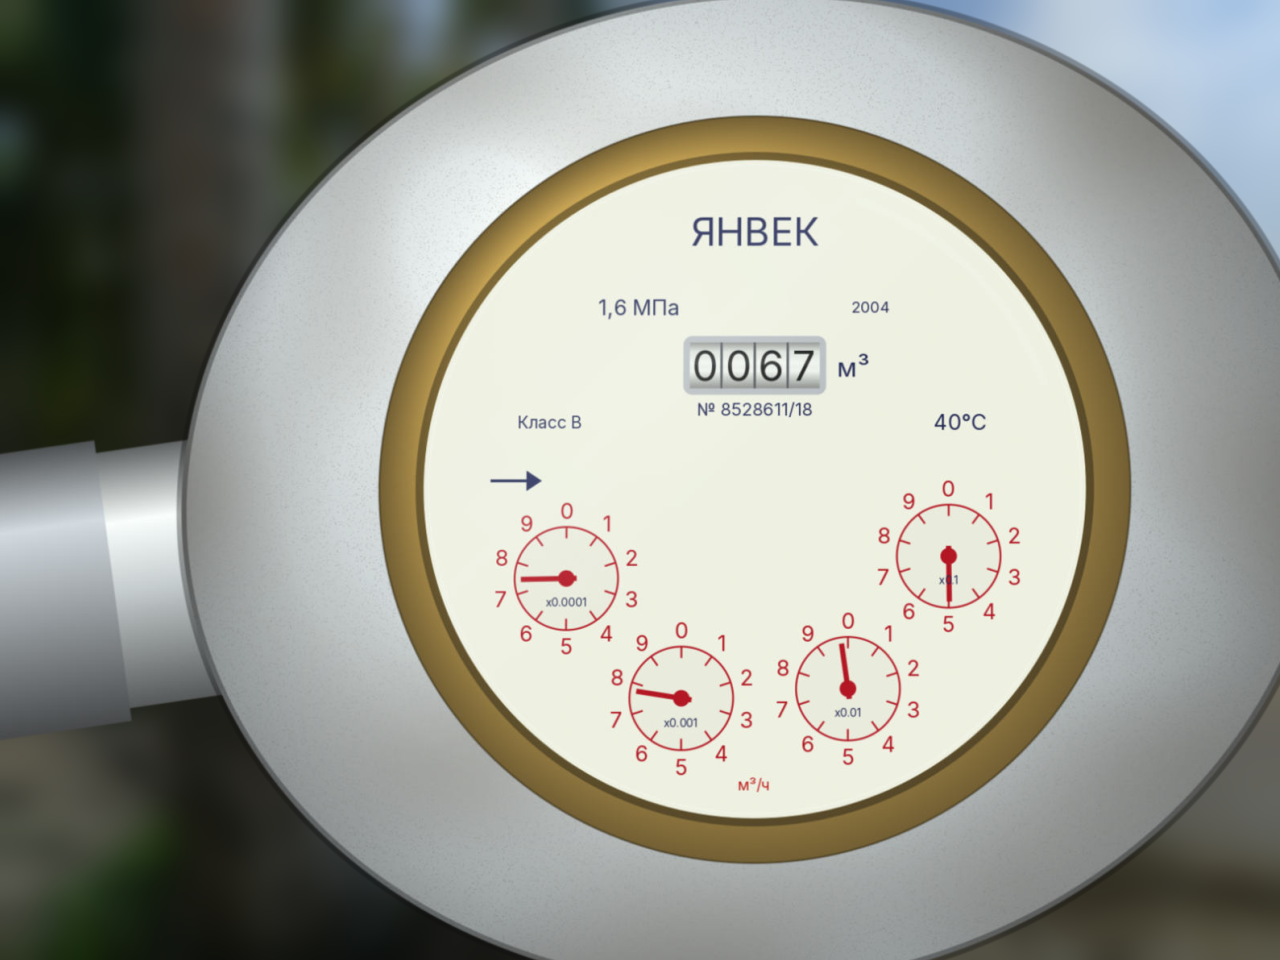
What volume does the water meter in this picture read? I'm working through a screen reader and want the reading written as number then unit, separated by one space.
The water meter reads 67.4977 m³
